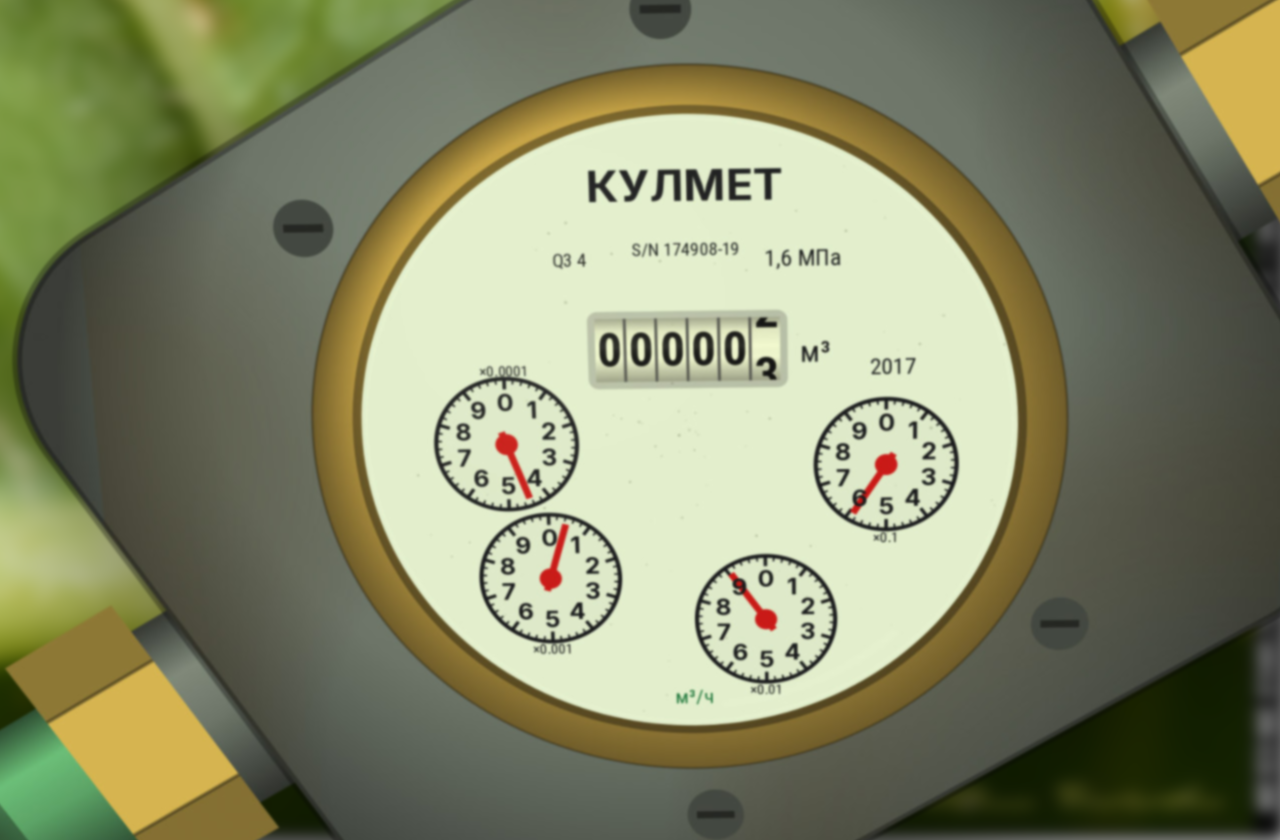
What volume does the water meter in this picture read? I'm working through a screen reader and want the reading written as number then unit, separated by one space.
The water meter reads 2.5904 m³
